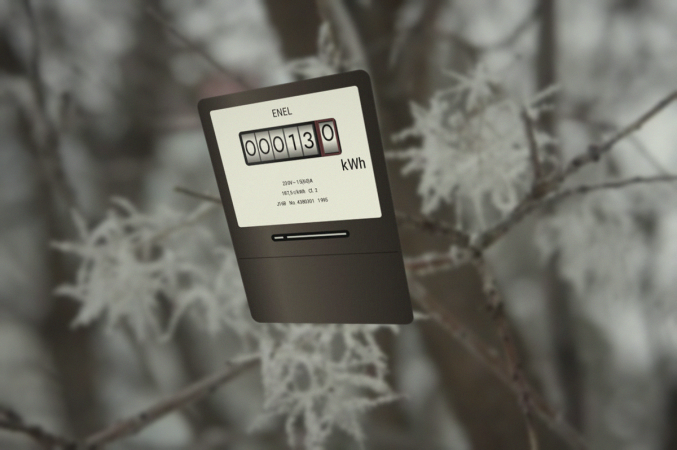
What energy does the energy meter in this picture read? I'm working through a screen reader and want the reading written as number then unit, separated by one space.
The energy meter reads 13.0 kWh
